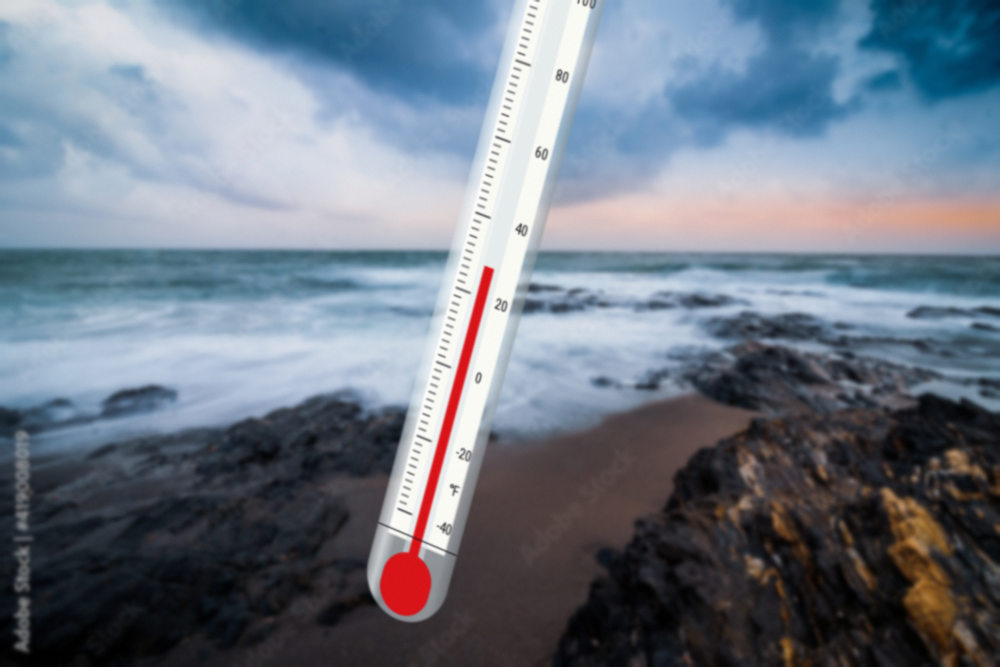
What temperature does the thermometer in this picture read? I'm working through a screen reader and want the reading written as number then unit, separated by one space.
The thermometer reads 28 °F
